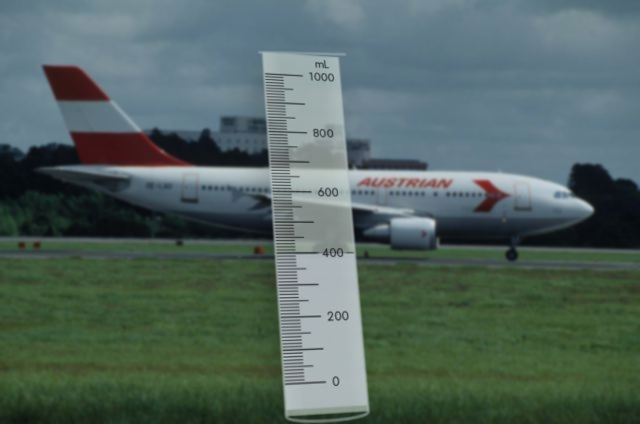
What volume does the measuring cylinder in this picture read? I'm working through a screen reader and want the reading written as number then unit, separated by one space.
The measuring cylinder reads 400 mL
